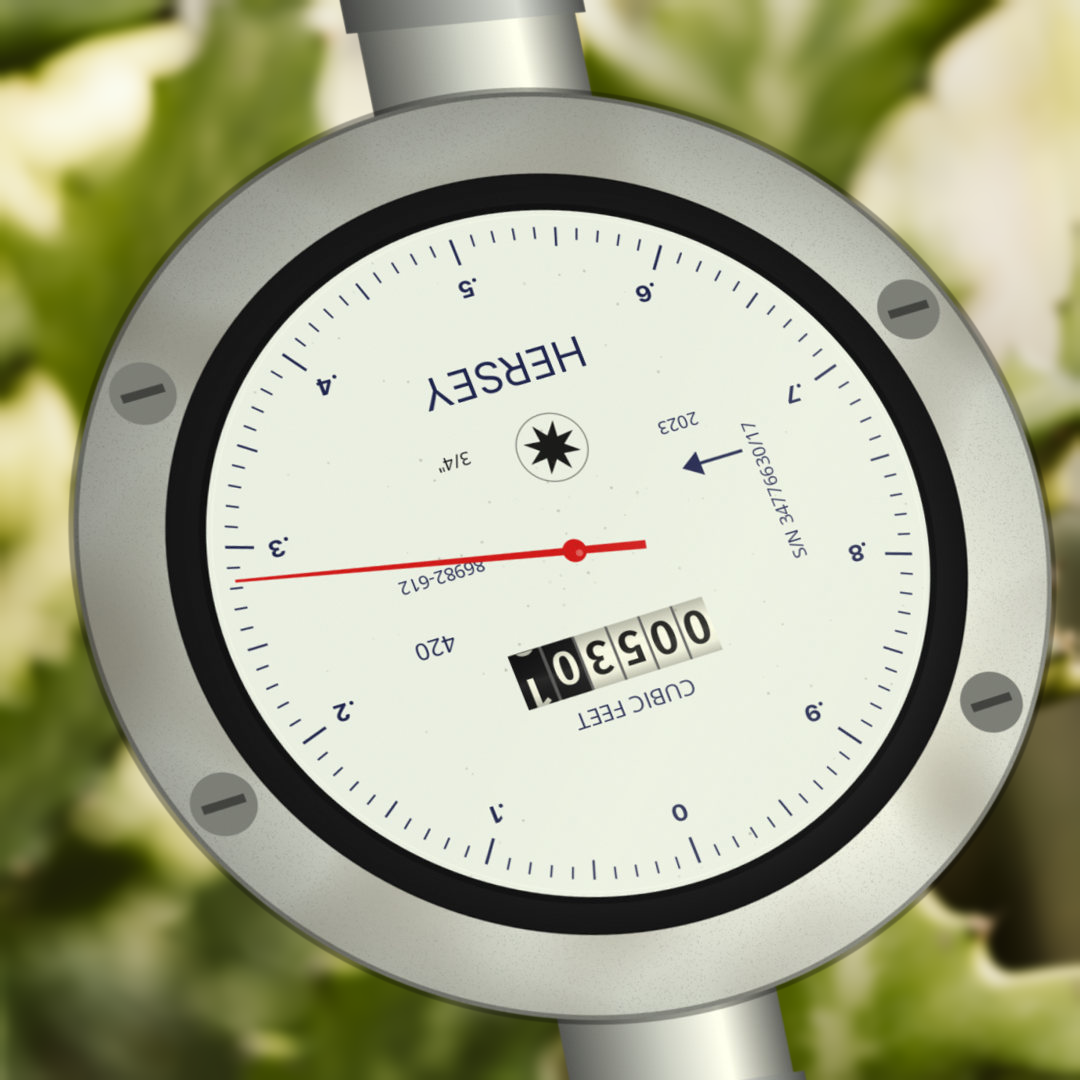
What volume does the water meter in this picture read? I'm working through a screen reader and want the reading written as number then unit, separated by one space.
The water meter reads 5301.28 ft³
